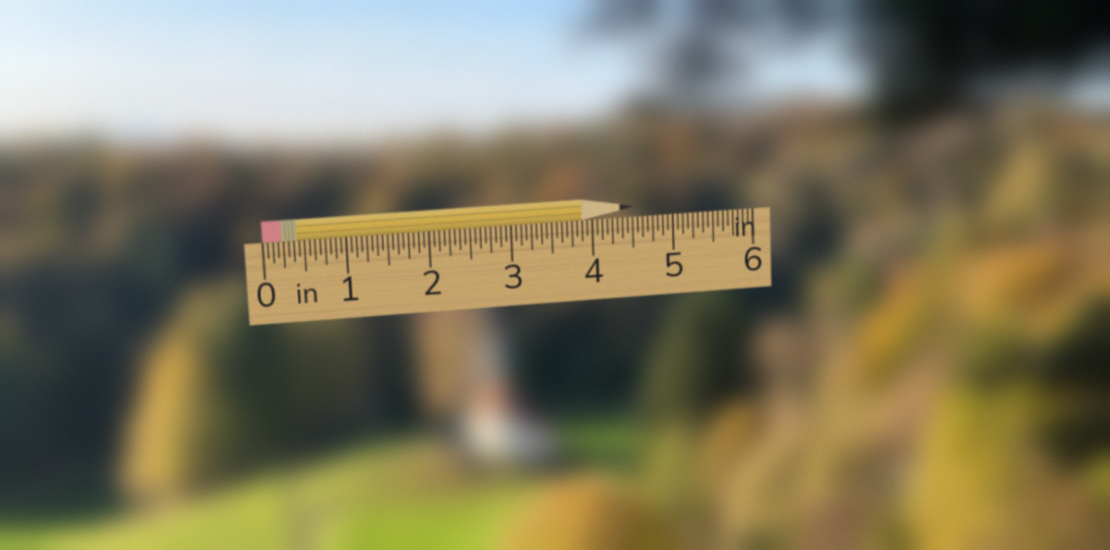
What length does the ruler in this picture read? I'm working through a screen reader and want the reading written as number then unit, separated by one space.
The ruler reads 4.5 in
